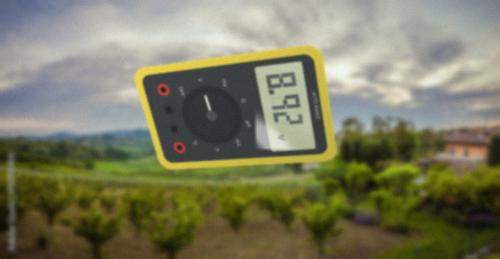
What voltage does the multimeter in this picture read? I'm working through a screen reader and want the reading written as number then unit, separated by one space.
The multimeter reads 8.92 V
